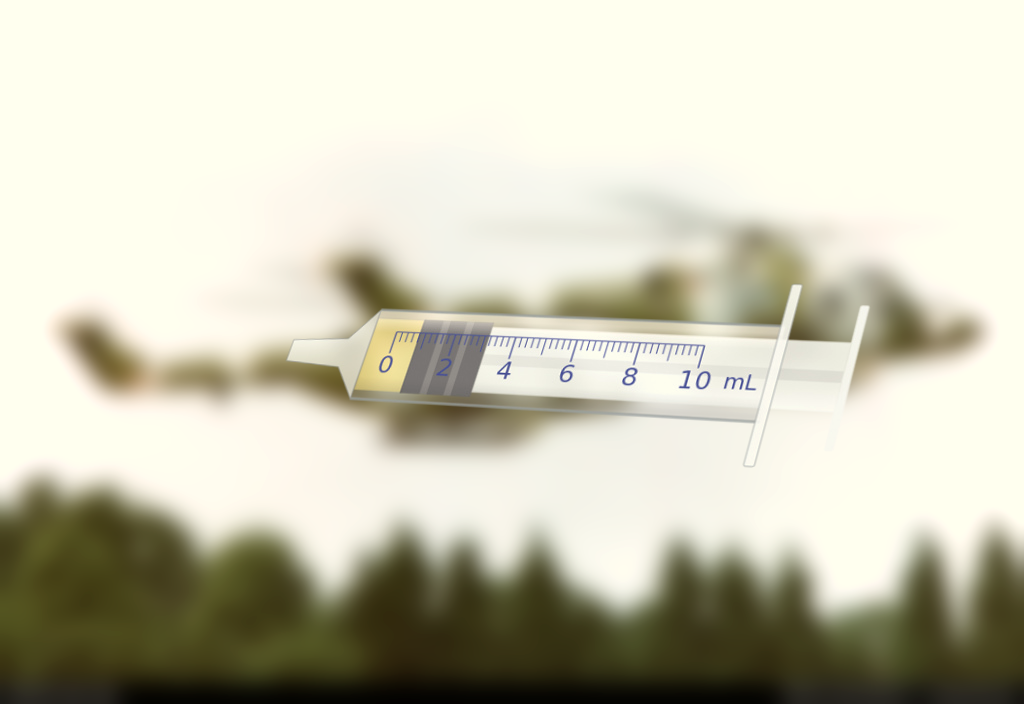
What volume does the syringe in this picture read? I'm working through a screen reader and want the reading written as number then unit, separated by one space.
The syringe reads 0.8 mL
